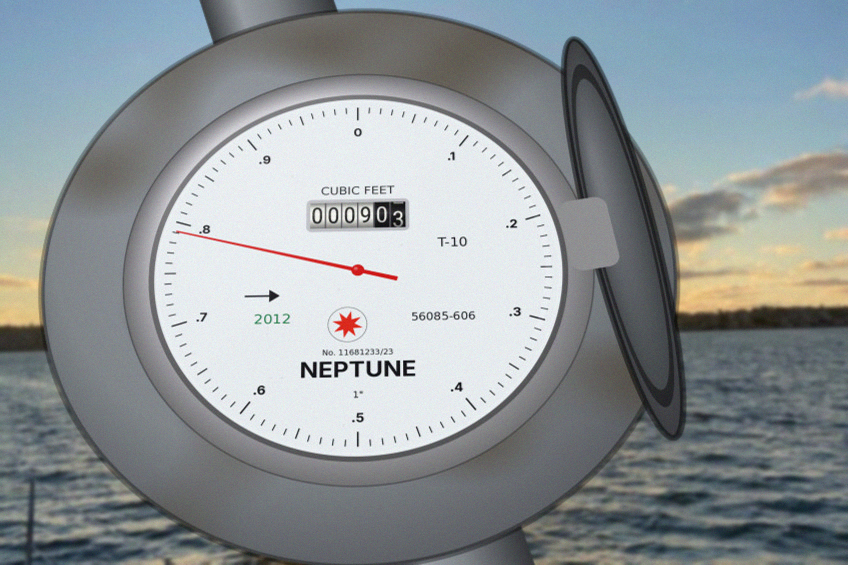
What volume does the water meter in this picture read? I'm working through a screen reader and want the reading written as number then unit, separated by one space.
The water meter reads 902.79 ft³
